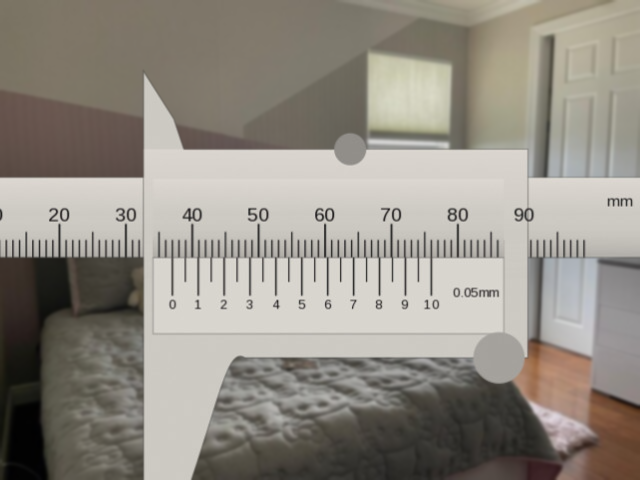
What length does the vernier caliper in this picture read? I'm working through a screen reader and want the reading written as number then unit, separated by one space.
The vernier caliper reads 37.0 mm
